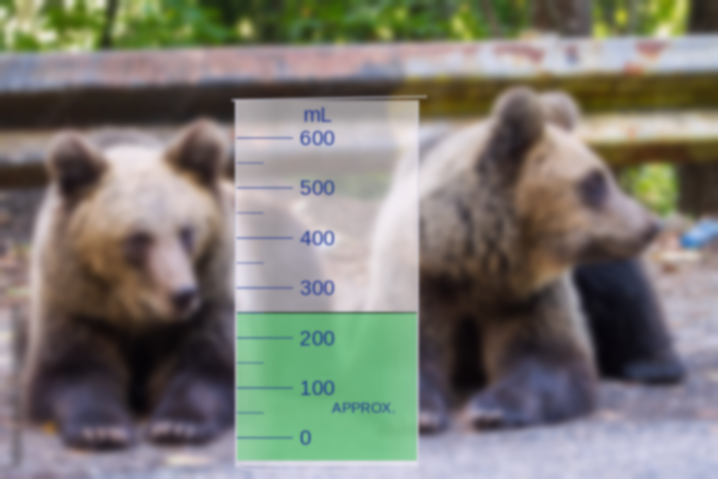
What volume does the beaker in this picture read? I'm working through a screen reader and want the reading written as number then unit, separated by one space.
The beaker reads 250 mL
